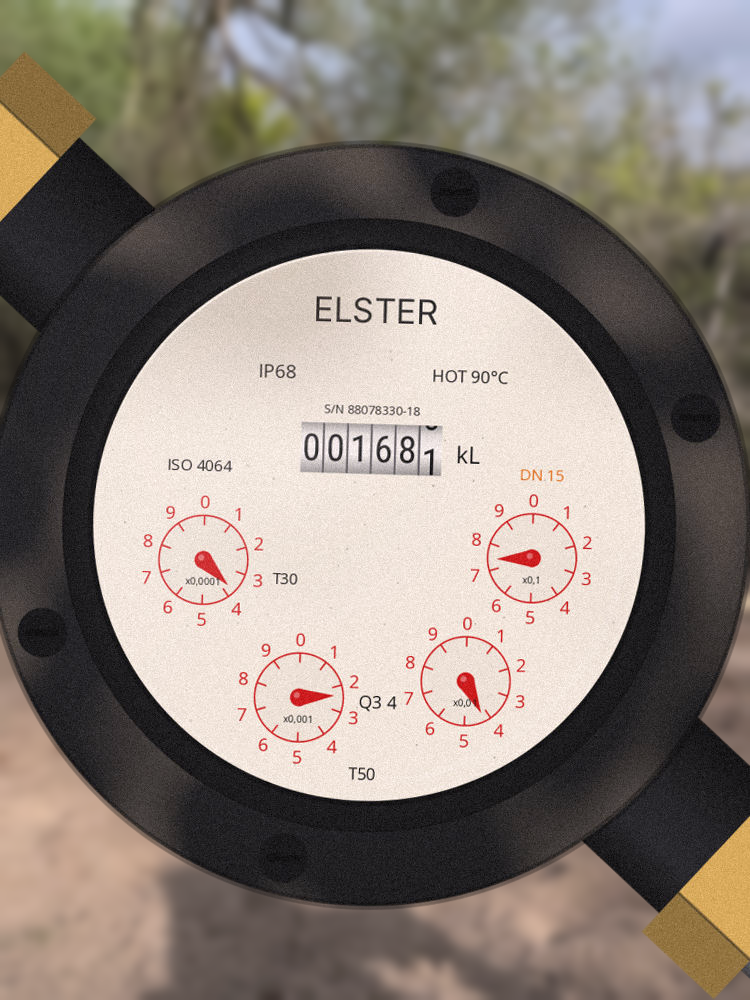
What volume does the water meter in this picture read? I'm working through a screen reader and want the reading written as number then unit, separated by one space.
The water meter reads 1680.7423 kL
